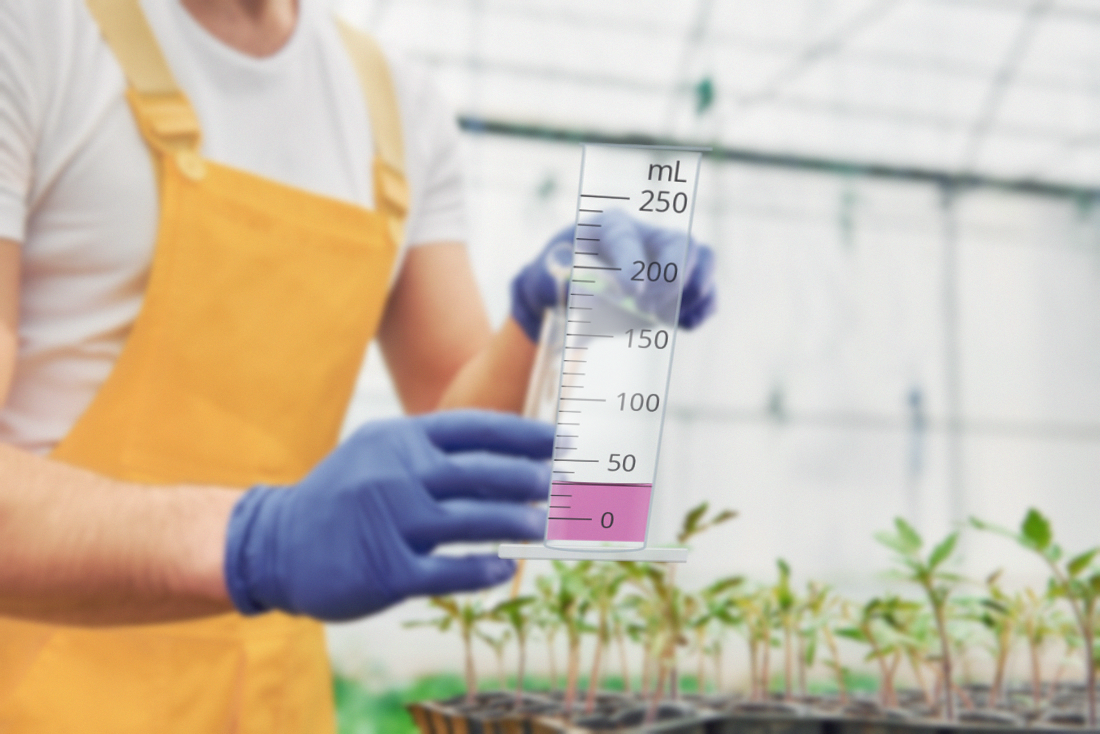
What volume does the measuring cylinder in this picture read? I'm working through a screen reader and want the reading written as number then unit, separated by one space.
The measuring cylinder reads 30 mL
